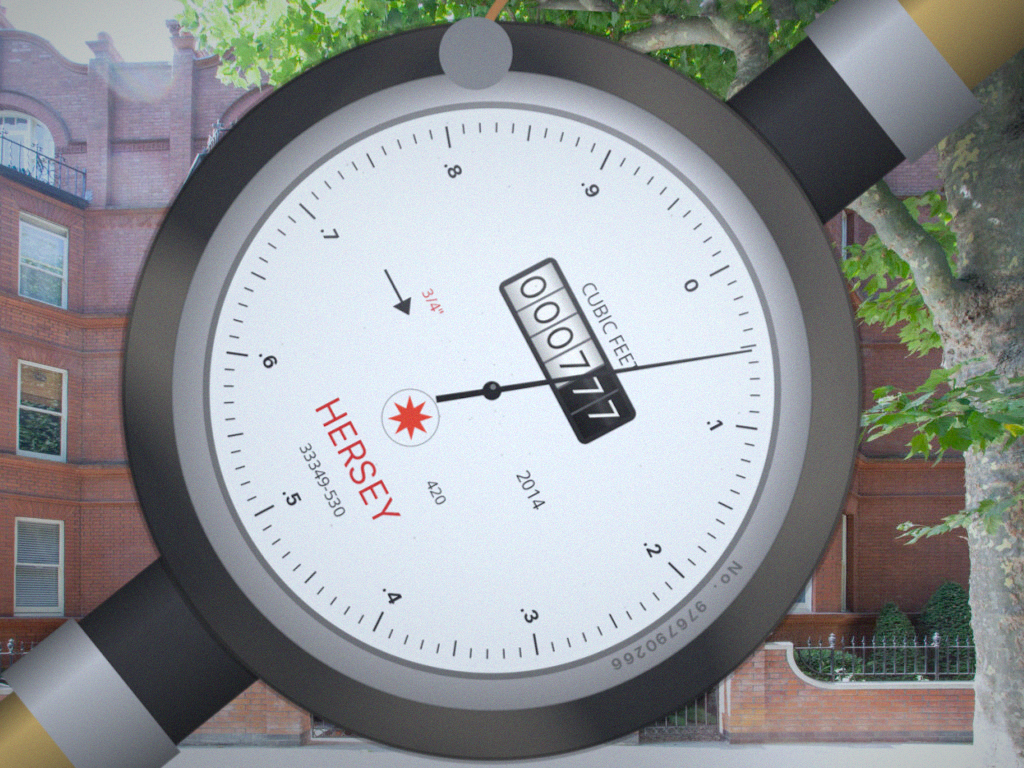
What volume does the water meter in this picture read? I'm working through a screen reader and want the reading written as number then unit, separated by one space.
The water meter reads 777.05 ft³
